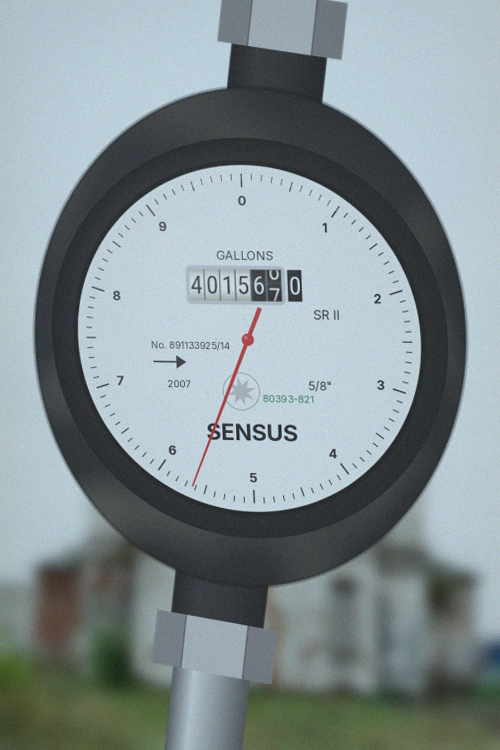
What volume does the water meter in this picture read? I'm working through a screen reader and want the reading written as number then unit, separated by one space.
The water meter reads 4015665.6 gal
